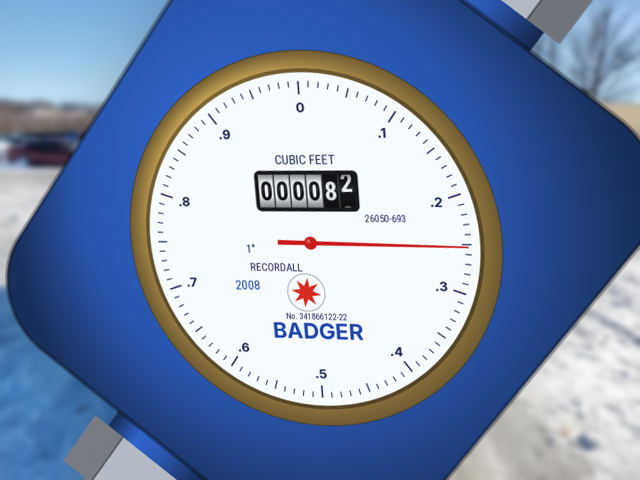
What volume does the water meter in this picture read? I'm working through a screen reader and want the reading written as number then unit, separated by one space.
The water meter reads 82.25 ft³
